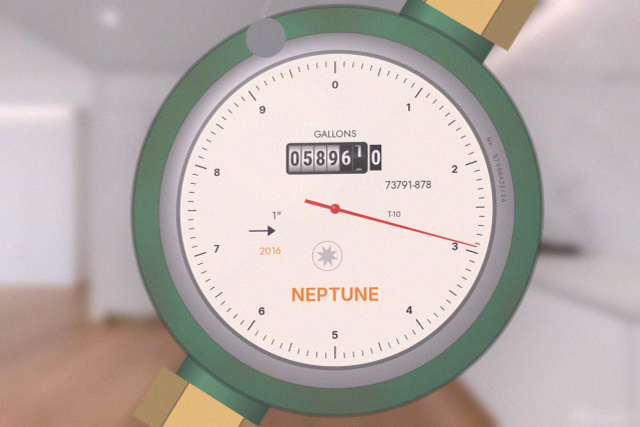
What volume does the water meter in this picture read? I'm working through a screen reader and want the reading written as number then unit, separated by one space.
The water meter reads 589612.9 gal
